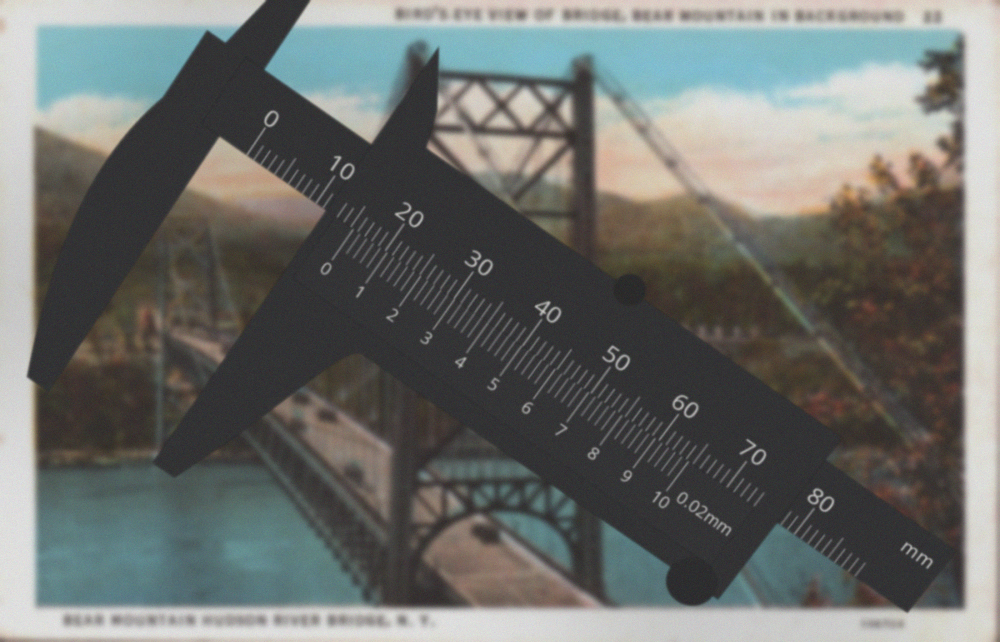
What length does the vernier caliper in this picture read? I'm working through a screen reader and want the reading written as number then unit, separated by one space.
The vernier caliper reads 15.4 mm
